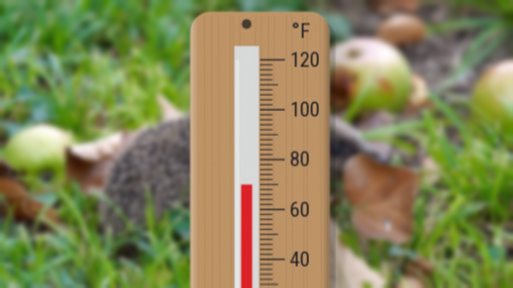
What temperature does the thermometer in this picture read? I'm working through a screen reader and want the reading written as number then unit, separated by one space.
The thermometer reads 70 °F
